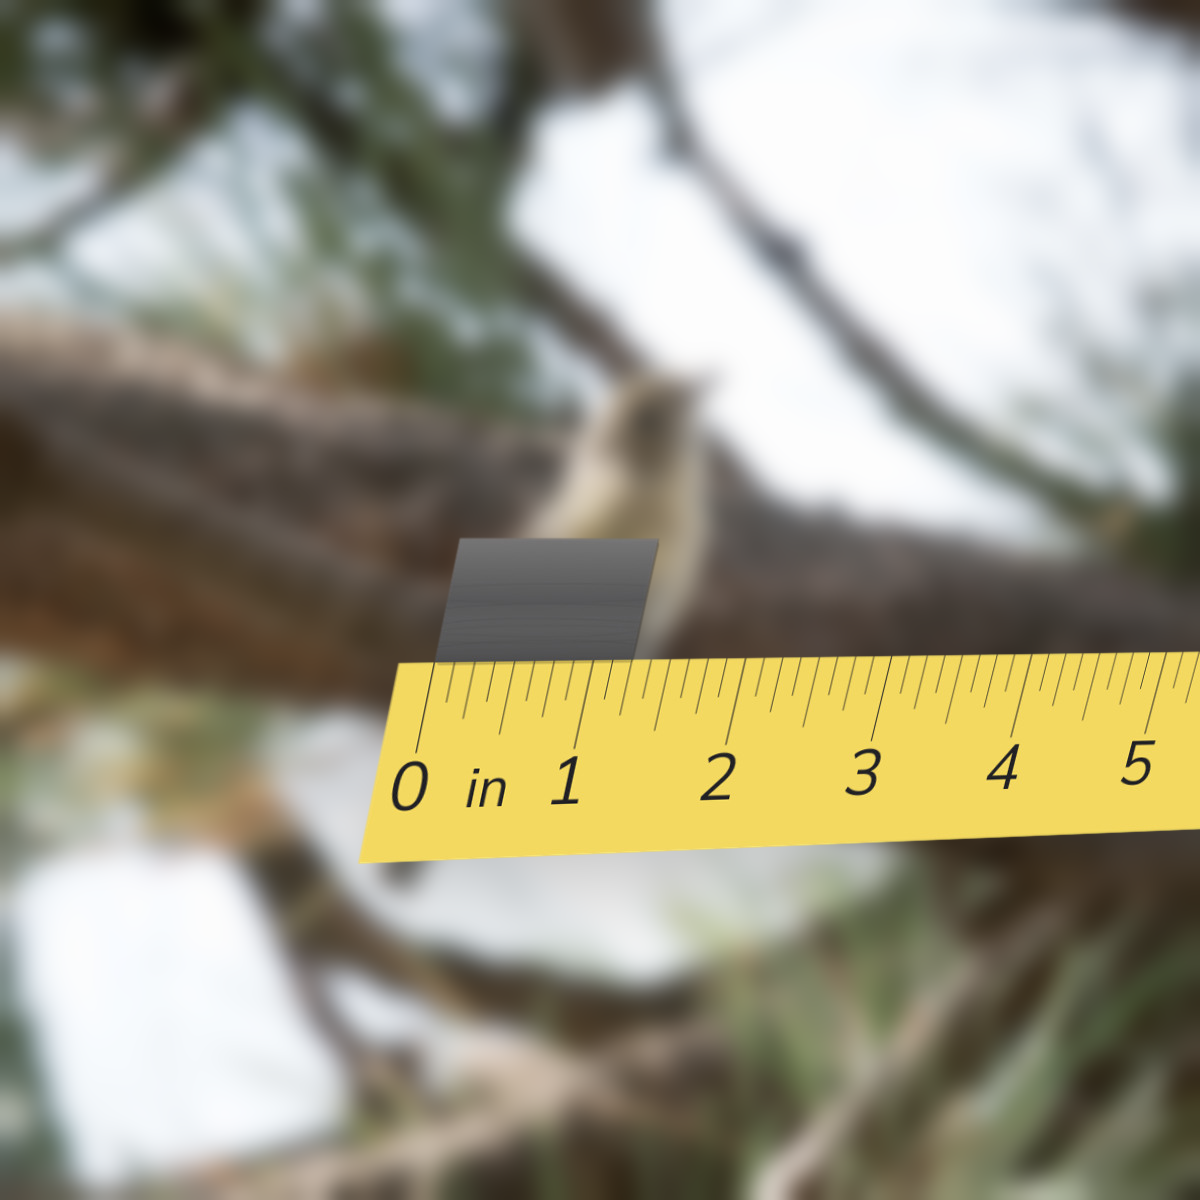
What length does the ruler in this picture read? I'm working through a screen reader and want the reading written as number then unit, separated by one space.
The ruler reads 1.25 in
